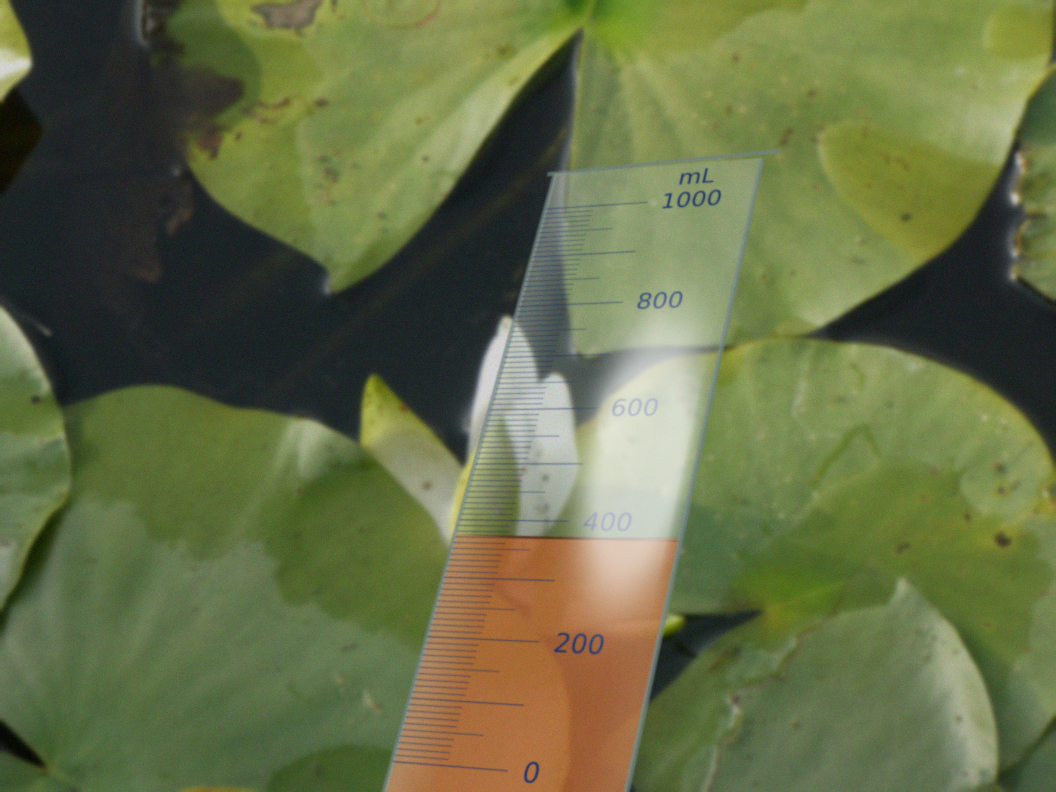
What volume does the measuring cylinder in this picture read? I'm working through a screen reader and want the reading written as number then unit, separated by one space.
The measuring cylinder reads 370 mL
